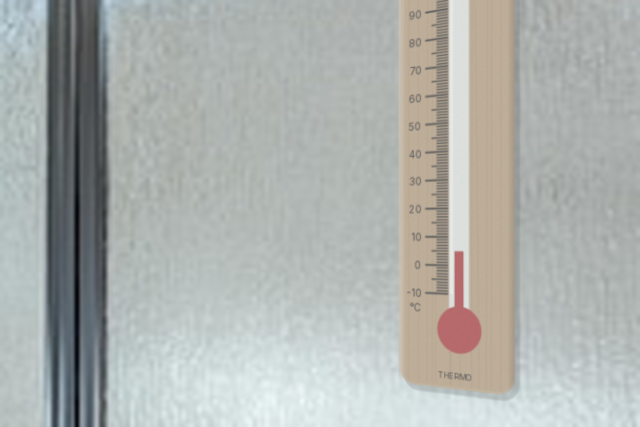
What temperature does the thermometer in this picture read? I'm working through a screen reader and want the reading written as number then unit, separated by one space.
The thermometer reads 5 °C
